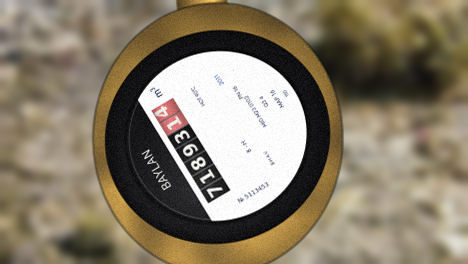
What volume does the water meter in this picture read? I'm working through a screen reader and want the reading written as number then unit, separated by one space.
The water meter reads 71893.14 m³
